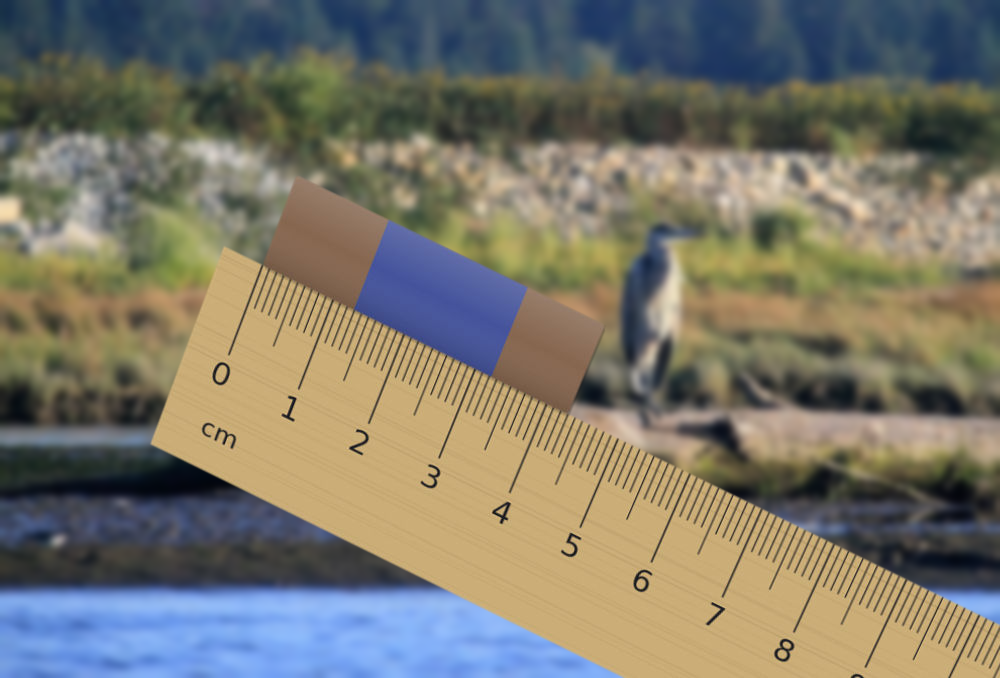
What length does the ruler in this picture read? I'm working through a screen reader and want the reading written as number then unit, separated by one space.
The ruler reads 4.3 cm
